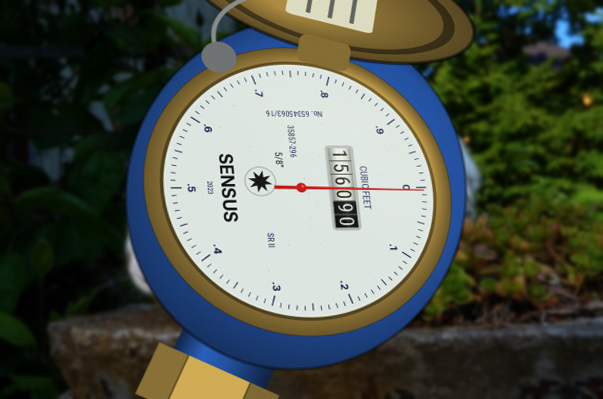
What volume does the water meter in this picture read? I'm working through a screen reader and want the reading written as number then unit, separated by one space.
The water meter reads 156090.00 ft³
